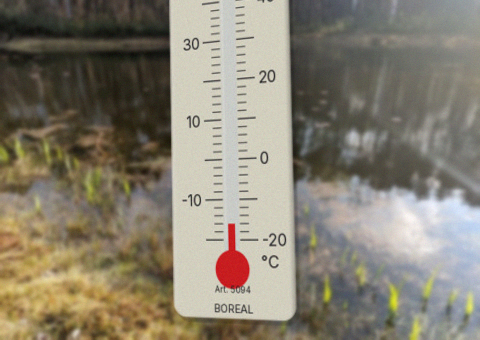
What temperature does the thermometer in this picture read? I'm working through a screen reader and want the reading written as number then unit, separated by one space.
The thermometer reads -16 °C
